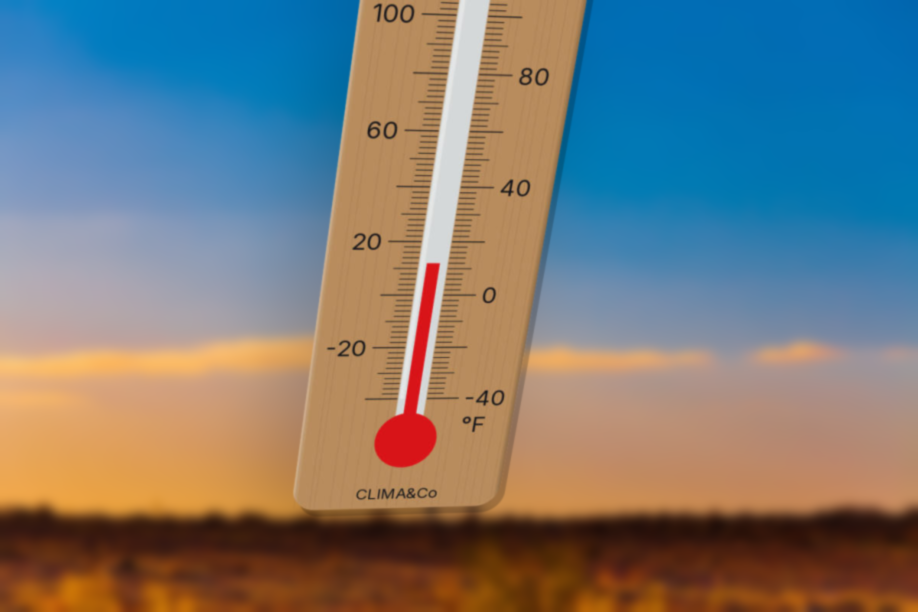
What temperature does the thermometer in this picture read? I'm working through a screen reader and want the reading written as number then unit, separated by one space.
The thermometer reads 12 °F
